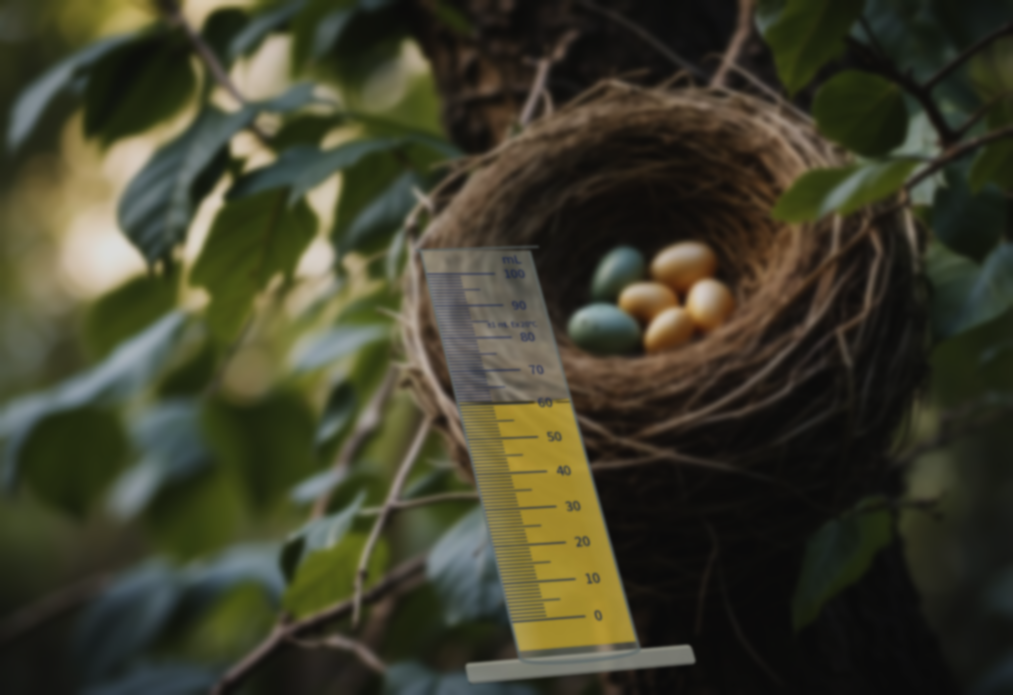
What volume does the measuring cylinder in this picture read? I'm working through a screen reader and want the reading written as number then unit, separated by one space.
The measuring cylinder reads 60 mL
